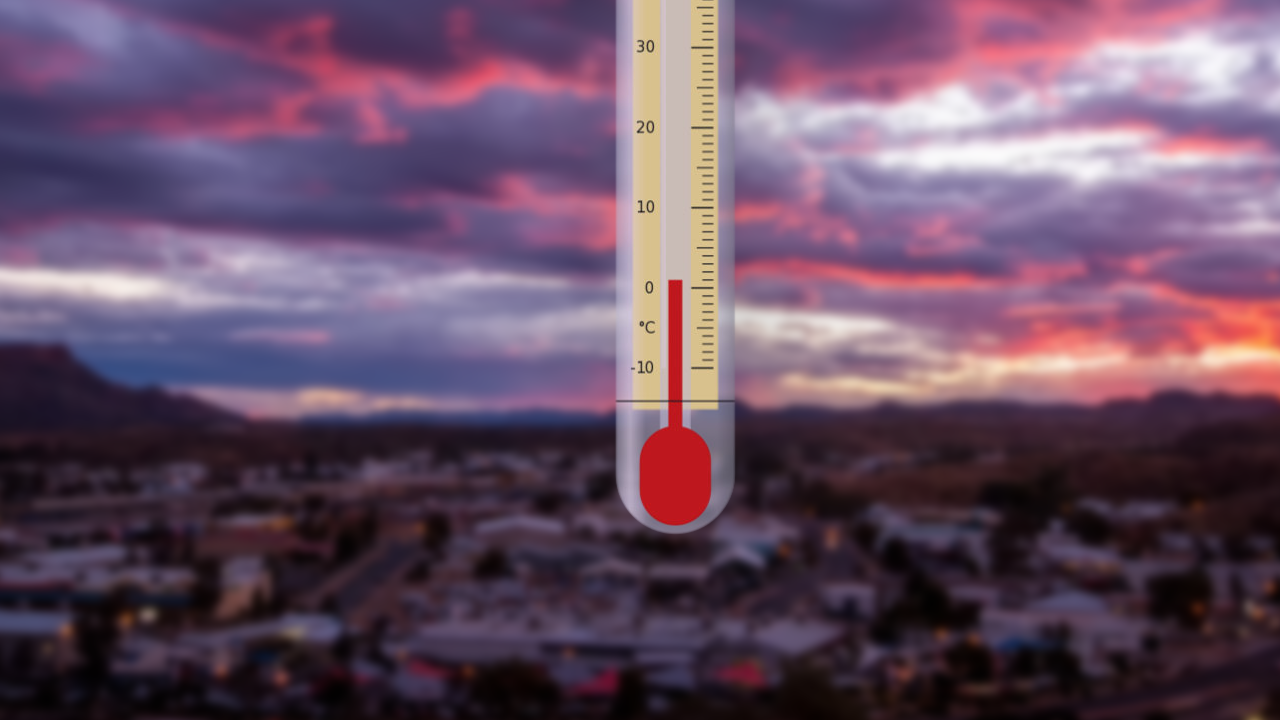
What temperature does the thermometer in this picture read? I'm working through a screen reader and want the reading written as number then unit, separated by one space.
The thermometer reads 1 °C
